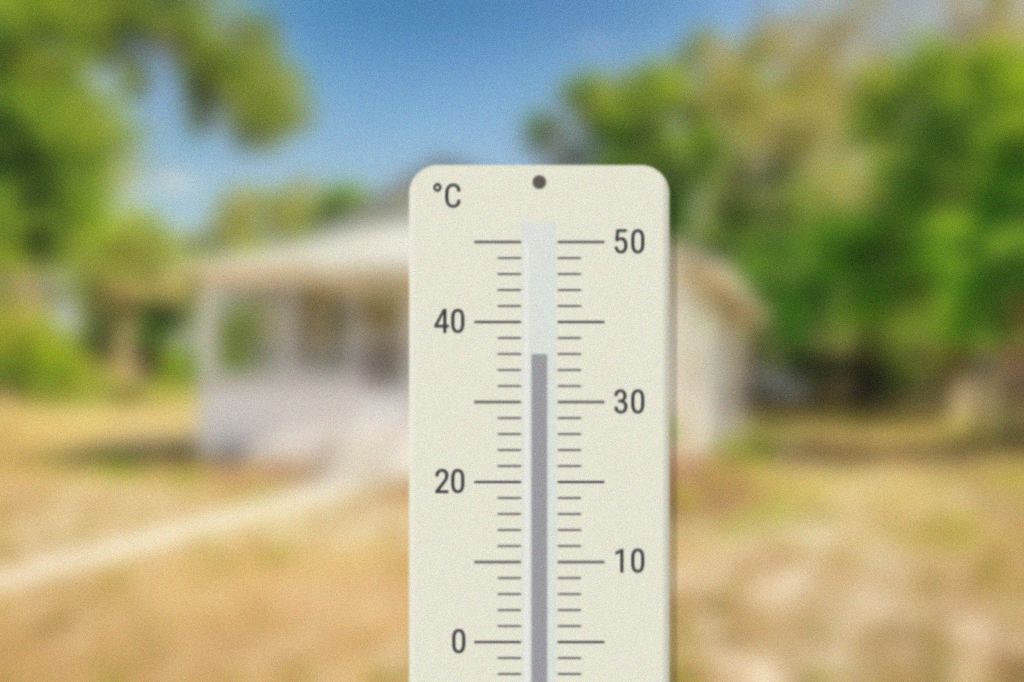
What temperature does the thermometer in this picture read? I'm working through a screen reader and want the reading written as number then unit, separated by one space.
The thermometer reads 36 °C
